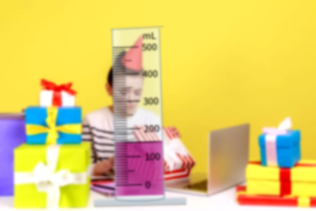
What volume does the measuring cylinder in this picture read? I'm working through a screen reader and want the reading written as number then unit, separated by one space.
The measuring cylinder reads 150 mL
